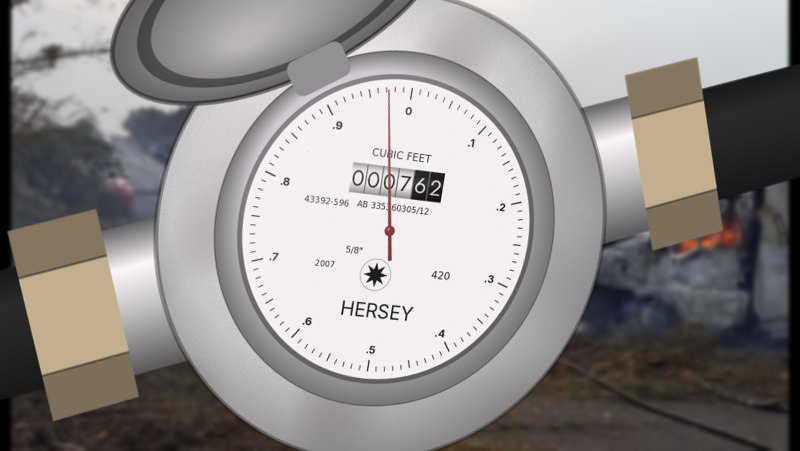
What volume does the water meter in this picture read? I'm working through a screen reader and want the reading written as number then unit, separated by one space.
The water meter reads 761.97 ft³
